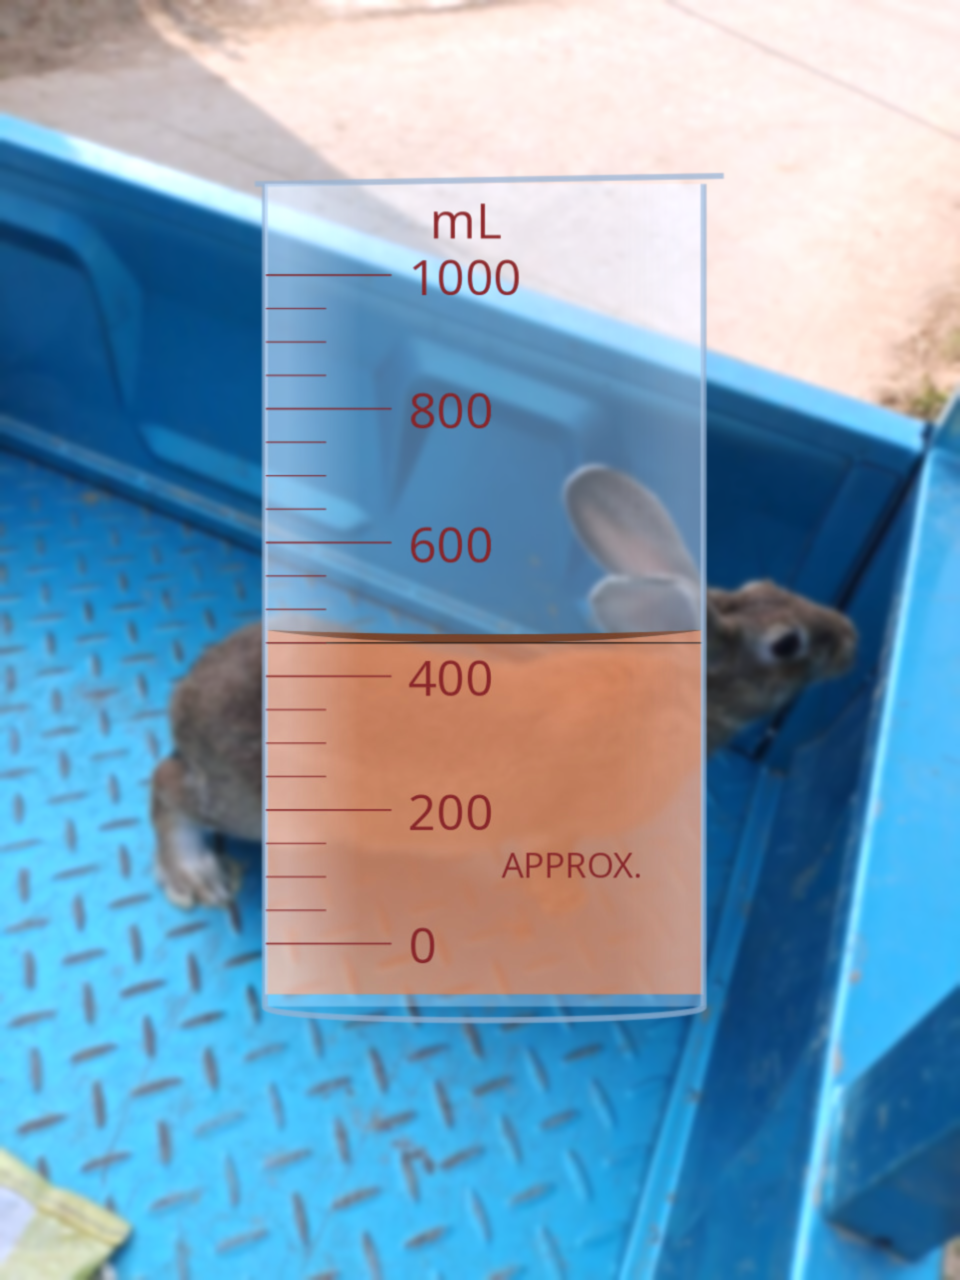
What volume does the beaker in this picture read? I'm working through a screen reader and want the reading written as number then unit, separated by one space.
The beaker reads 450 mL
